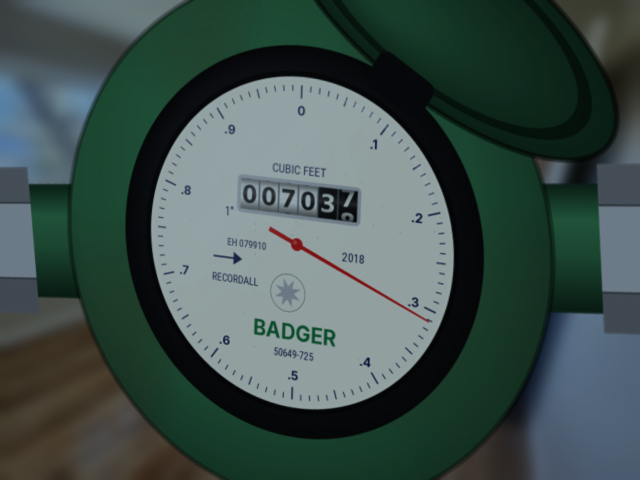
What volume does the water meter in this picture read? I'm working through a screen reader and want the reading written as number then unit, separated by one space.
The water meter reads 7037.31 ft³
